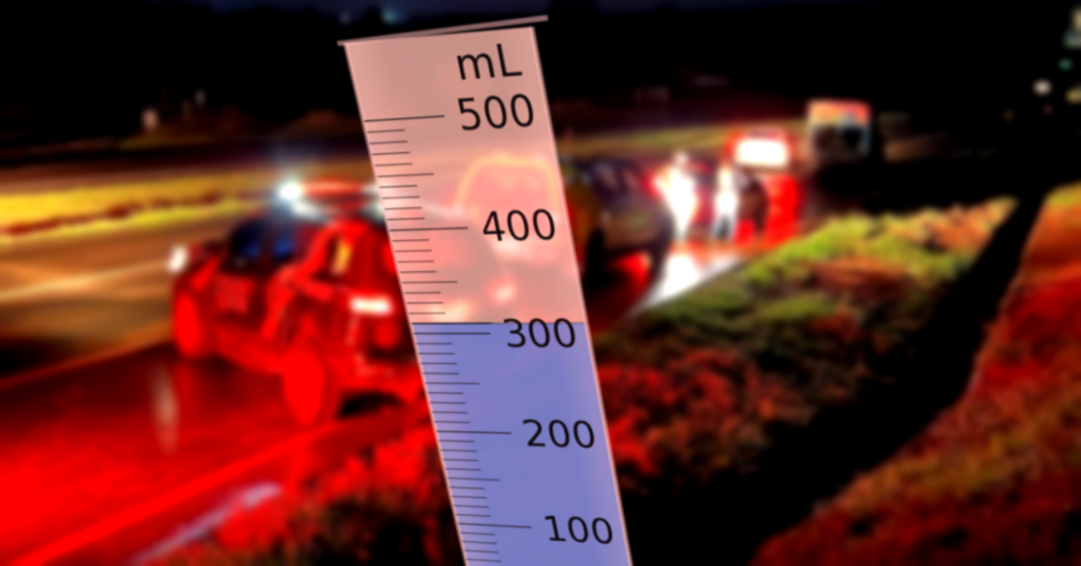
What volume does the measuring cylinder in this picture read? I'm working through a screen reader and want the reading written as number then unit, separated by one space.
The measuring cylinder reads 310 mL
